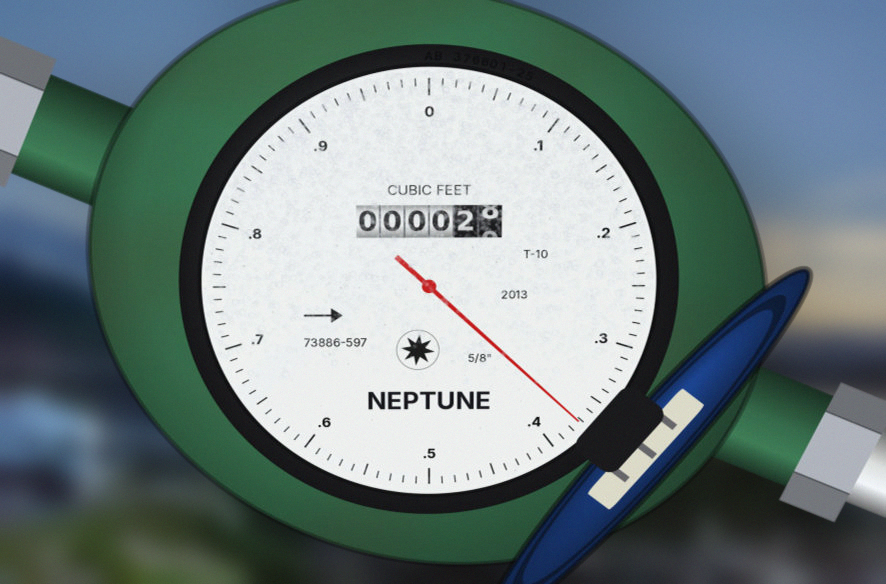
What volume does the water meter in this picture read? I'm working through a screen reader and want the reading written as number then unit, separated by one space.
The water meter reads 28.37 ft³
